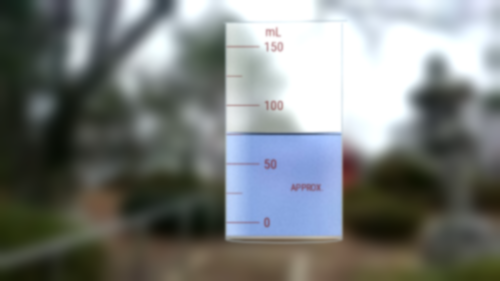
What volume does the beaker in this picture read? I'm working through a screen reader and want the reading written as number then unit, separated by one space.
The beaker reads 75 mL
